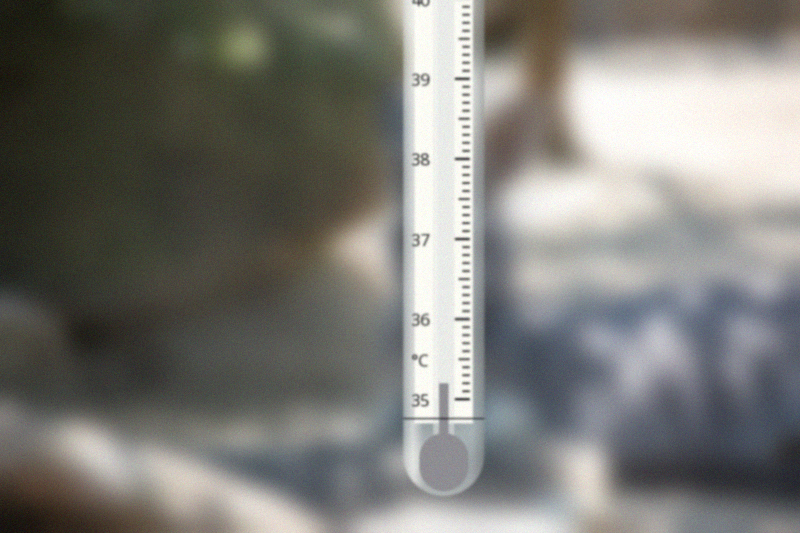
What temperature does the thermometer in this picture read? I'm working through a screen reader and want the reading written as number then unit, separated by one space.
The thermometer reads 35.2 °C
